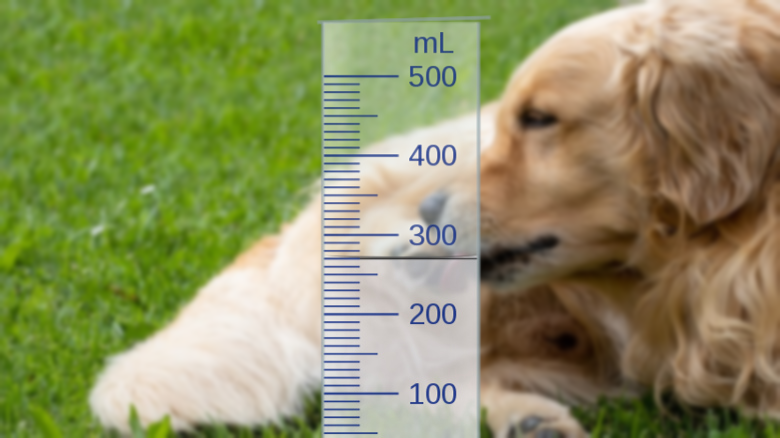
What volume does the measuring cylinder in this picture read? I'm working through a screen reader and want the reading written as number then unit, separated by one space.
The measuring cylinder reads 270 mL
